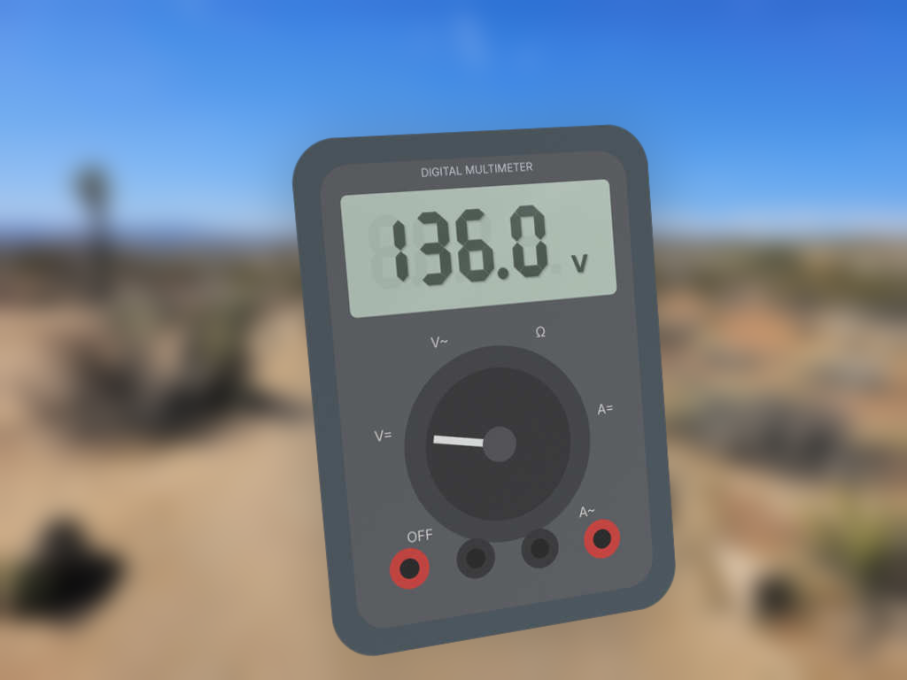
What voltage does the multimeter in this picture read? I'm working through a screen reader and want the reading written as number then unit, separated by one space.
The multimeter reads 136.0 V
